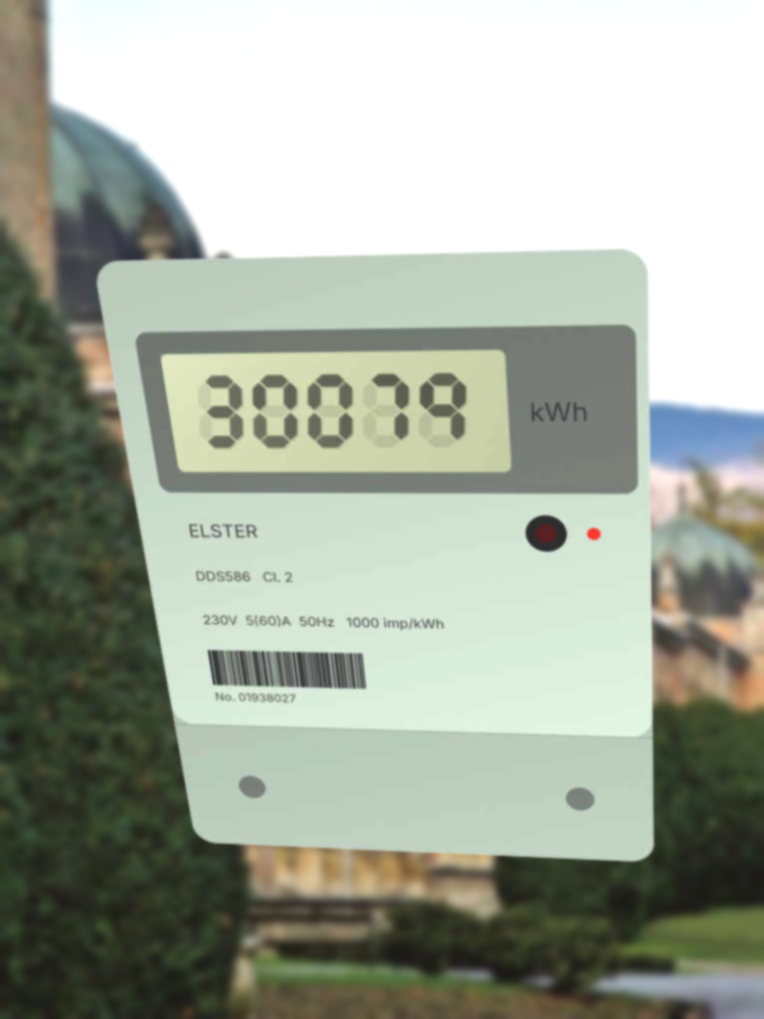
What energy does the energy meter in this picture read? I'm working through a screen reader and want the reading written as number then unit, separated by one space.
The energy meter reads 30079 kWh
